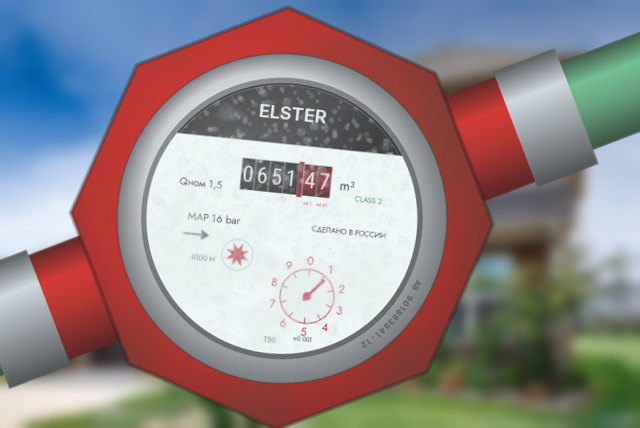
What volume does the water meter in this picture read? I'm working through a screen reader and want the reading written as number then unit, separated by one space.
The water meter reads 651.471 m³
